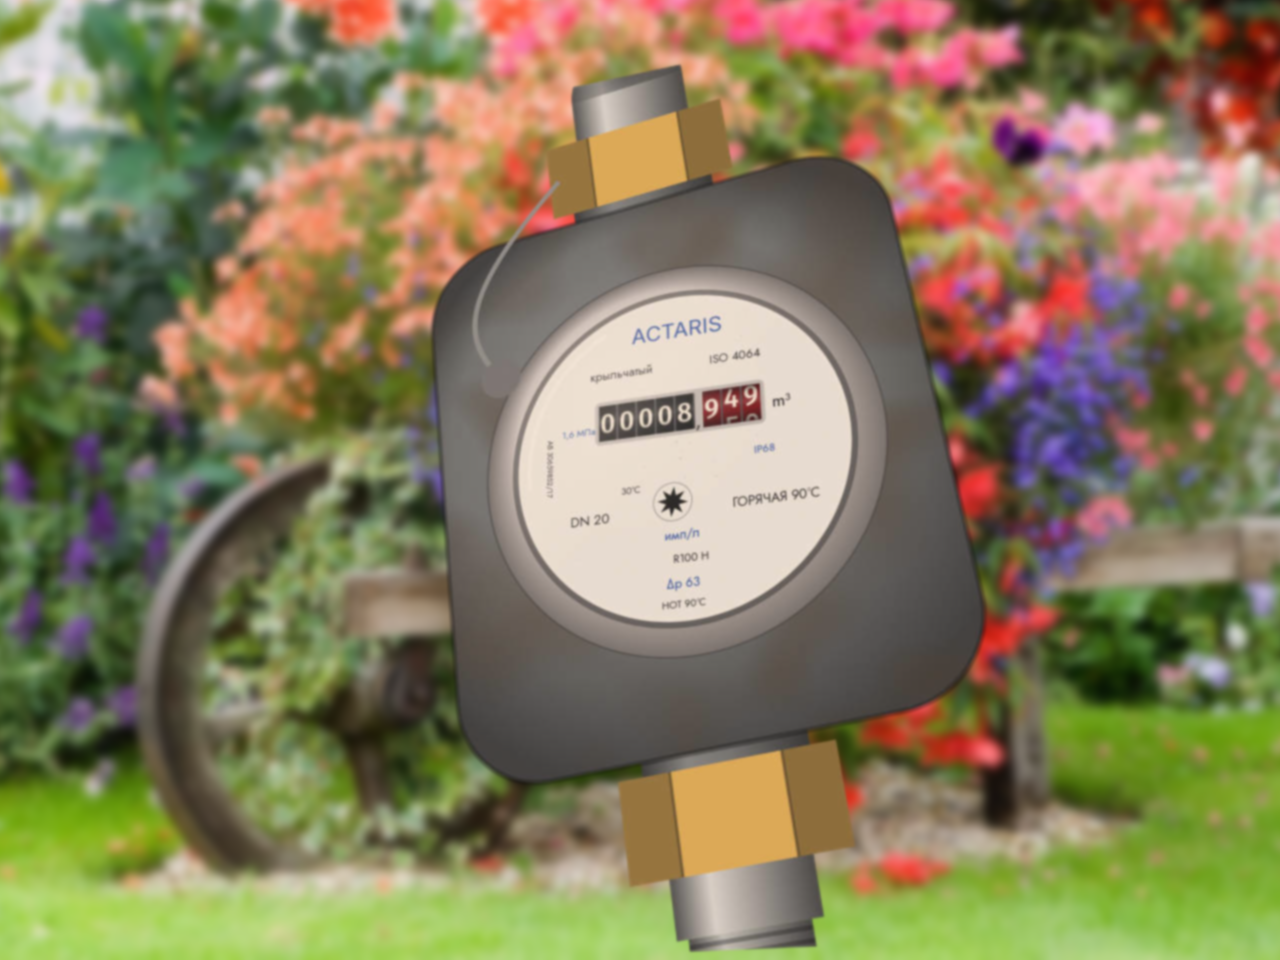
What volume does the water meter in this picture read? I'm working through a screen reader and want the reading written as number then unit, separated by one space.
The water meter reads 8.949 m³
